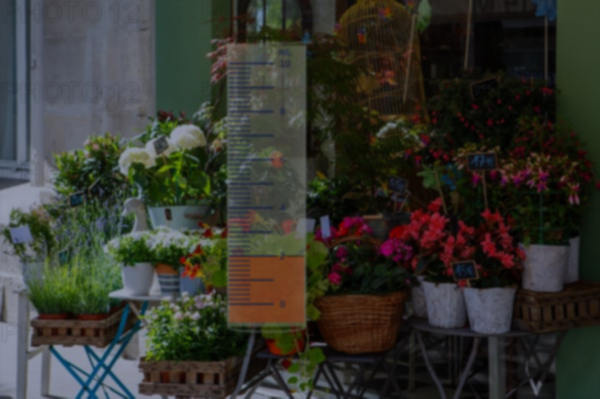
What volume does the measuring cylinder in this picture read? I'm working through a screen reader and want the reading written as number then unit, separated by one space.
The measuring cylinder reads 2 mL
